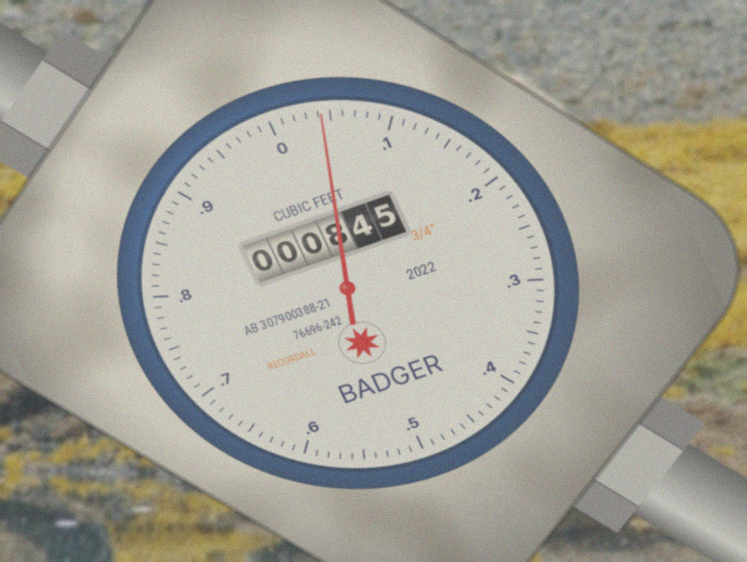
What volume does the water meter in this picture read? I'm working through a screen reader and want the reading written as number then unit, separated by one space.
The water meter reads 845.04 ft³
